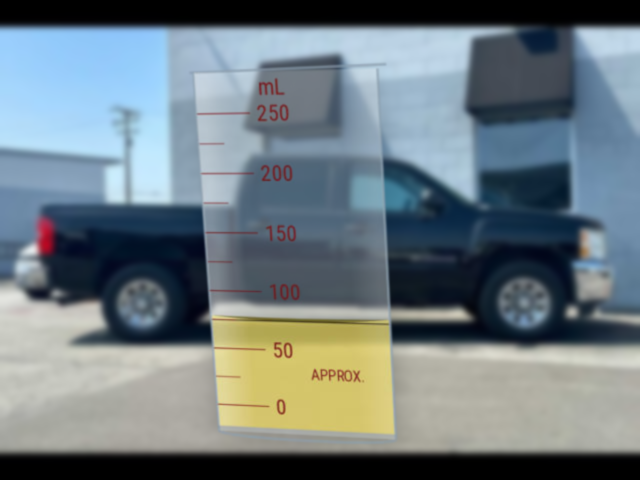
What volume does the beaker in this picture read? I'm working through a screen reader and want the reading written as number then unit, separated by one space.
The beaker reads 75 mL
